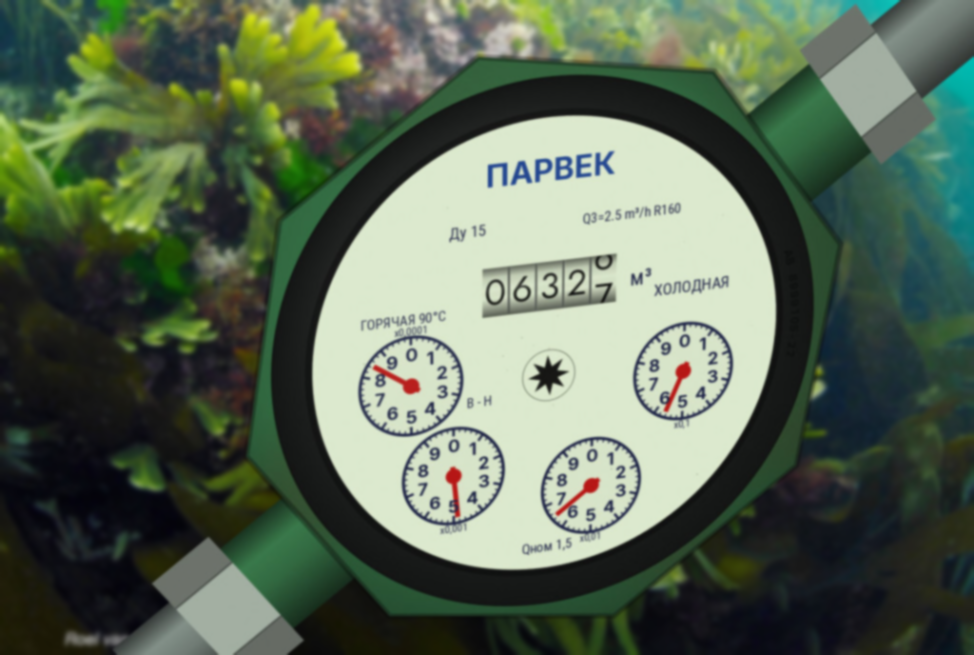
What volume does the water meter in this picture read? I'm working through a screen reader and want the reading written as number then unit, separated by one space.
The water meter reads 6326.5648 m³
